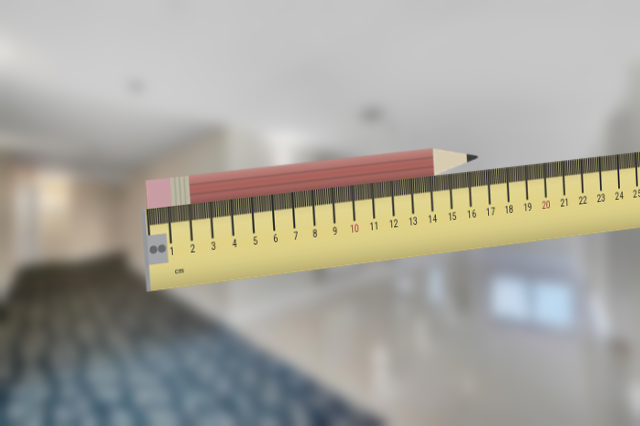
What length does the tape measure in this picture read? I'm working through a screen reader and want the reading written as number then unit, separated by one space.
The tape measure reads 16.5 cm
